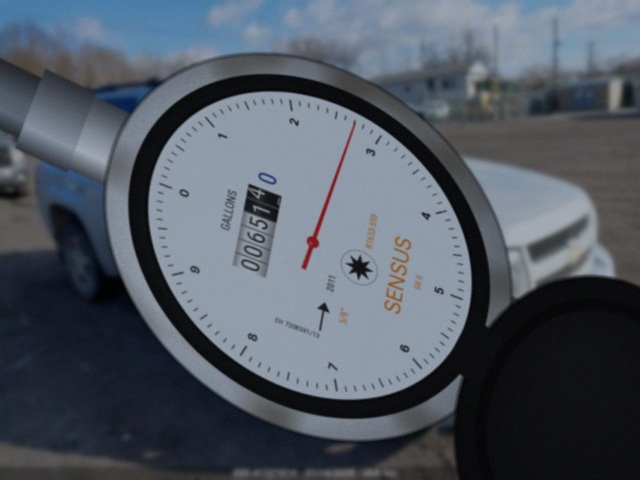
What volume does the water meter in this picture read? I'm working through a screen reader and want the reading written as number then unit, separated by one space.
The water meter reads 65142.7 gal
